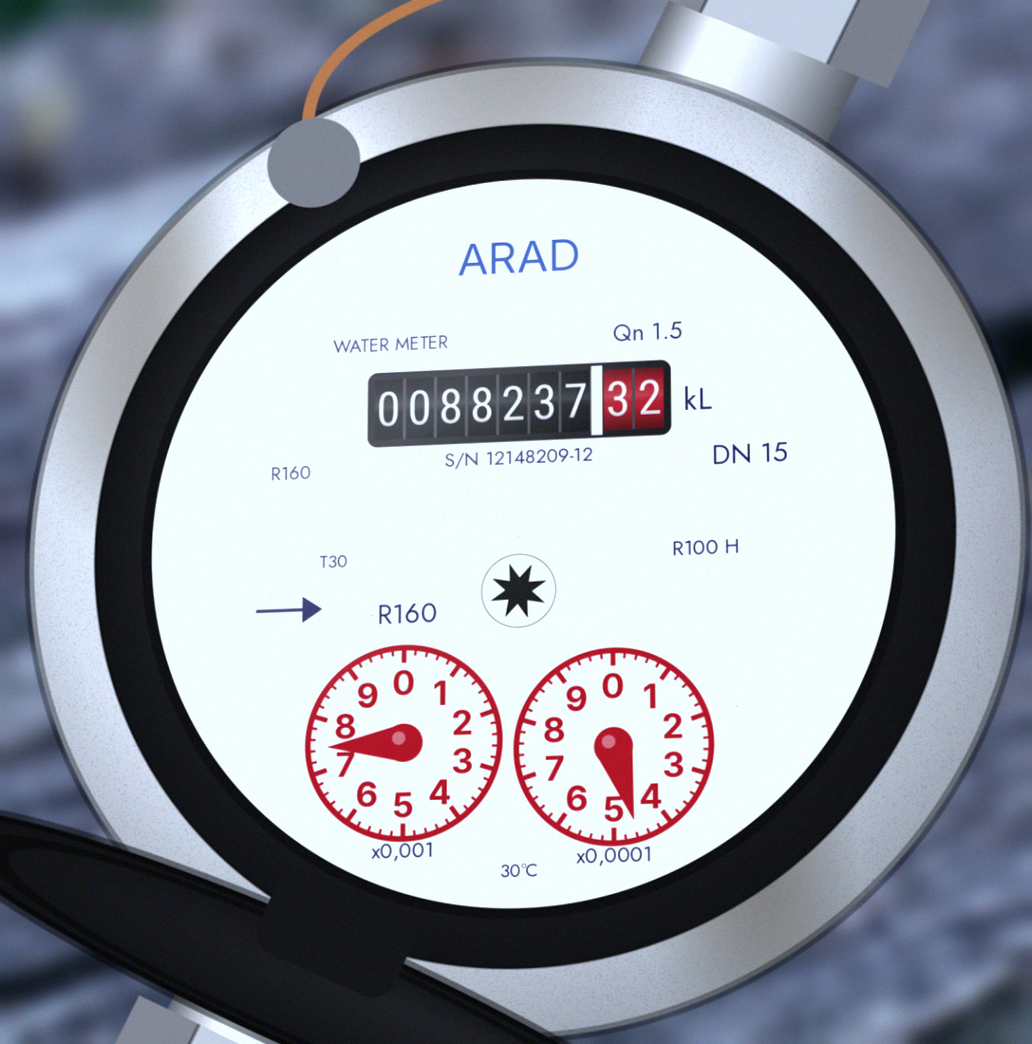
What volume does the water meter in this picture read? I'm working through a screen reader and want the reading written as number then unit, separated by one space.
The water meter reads 88237.3274 kL
